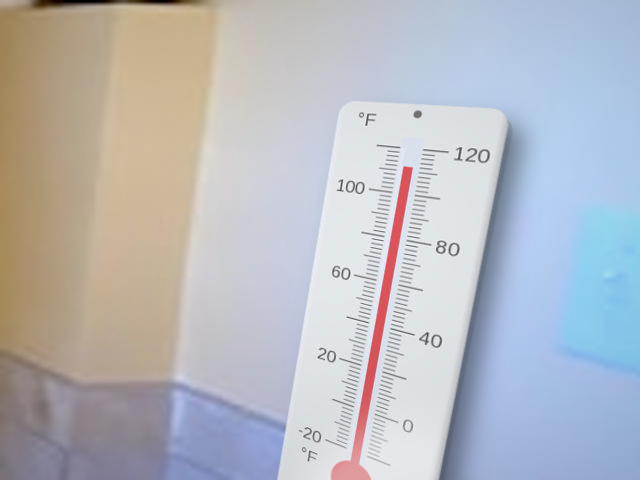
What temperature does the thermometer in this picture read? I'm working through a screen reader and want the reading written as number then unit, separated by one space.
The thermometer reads 112 °F
